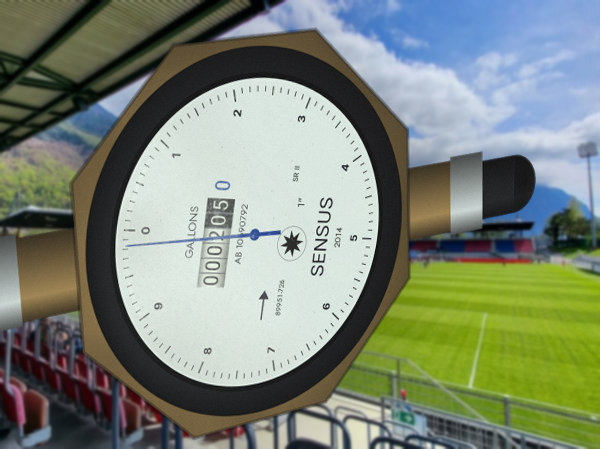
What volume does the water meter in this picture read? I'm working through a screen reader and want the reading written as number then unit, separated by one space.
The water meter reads 2049.8 gal
